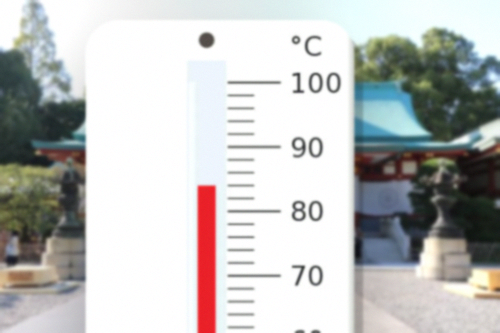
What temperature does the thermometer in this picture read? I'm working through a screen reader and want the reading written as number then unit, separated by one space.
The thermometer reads 84 °C
